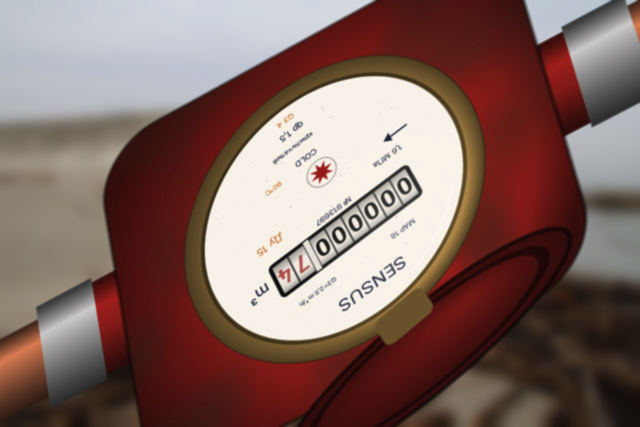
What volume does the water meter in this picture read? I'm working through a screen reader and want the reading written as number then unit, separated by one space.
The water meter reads 0.74 m³
